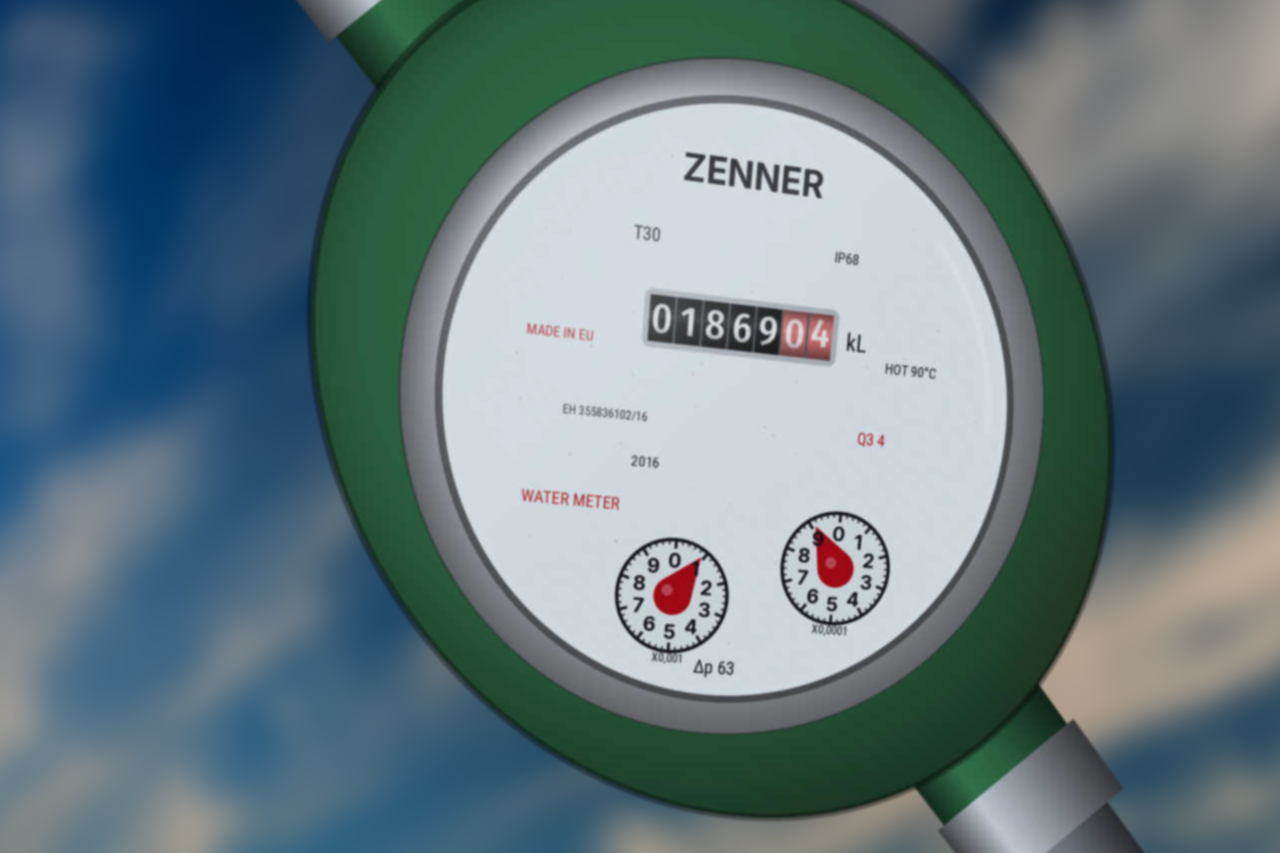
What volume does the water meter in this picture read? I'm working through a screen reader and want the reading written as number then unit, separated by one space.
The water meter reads 1869.0409 kL
